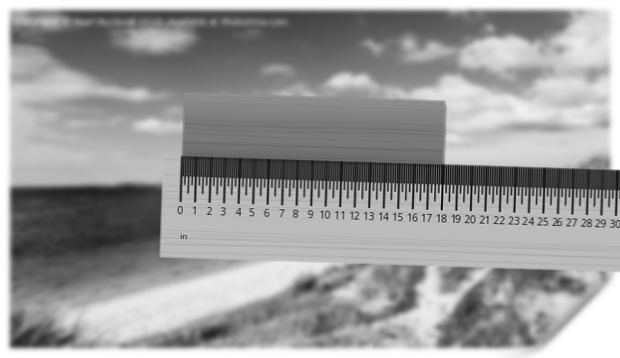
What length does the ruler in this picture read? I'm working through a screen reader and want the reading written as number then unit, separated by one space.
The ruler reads 18 in
